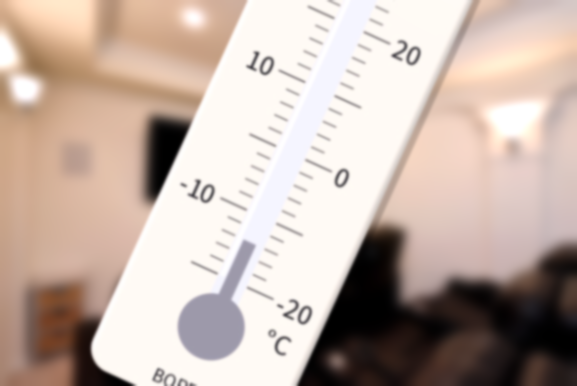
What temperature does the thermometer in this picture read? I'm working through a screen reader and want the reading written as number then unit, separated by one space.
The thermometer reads -14 °C
